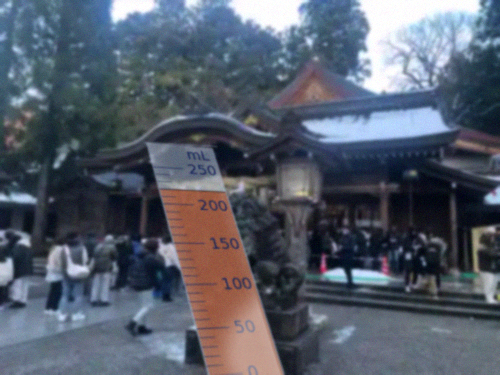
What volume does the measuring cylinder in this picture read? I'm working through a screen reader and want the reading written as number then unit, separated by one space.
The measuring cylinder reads 220 mL
